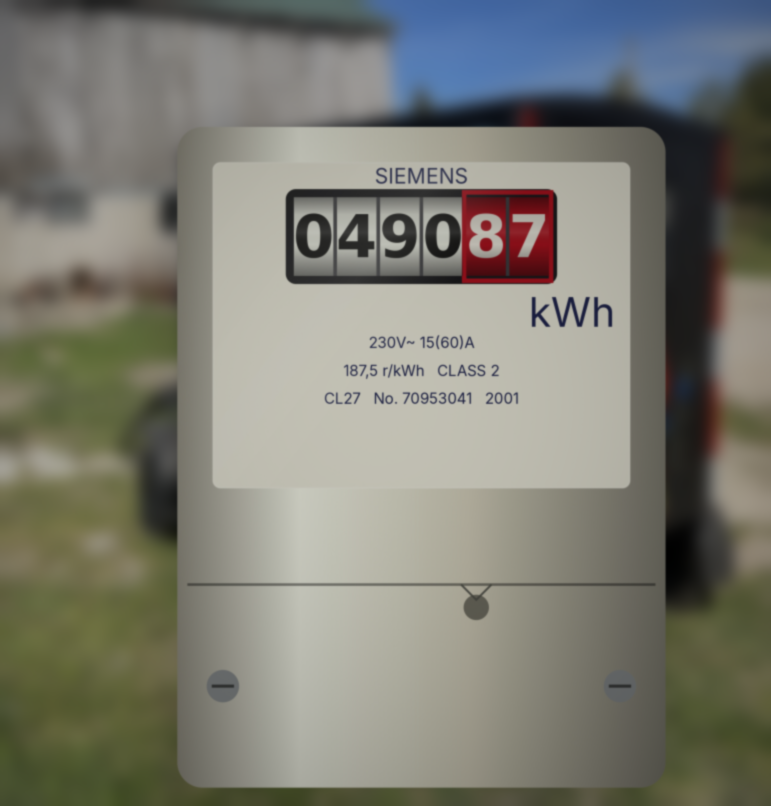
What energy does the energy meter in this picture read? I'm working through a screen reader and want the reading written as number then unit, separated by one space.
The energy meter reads 490.87 kWh
